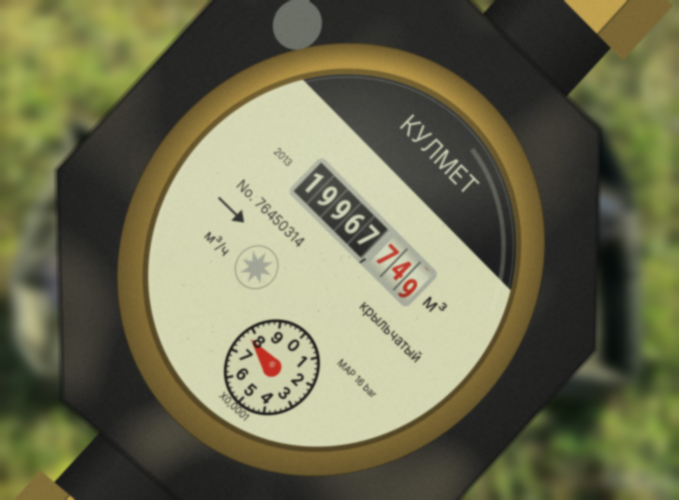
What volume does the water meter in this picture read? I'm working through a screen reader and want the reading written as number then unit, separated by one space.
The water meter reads 19967.7487 m³
